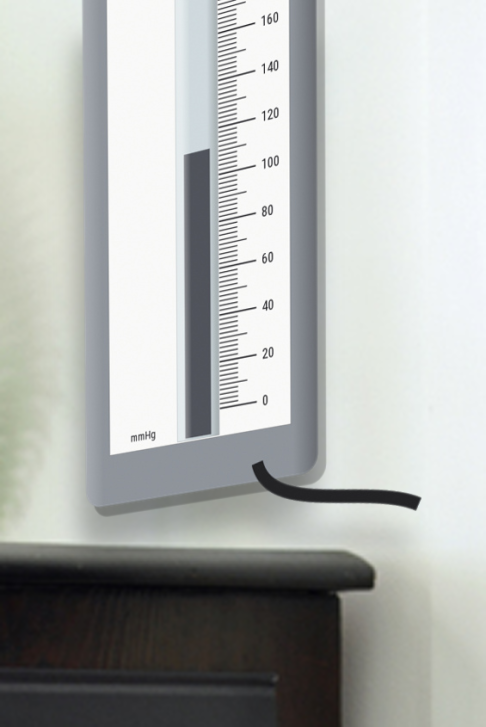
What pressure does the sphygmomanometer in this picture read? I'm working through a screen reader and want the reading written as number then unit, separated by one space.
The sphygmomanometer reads 112 mmHg
